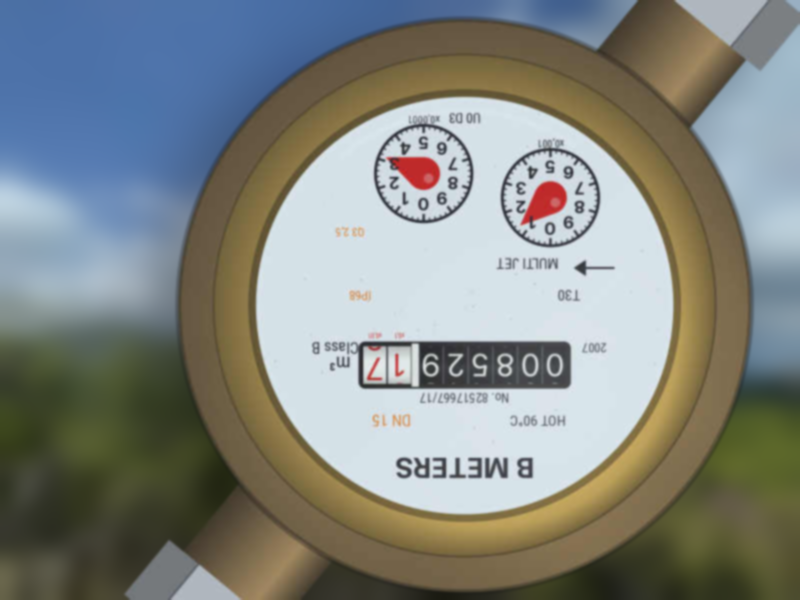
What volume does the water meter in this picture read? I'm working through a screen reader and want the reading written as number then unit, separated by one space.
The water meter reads 8529.1713 m³
